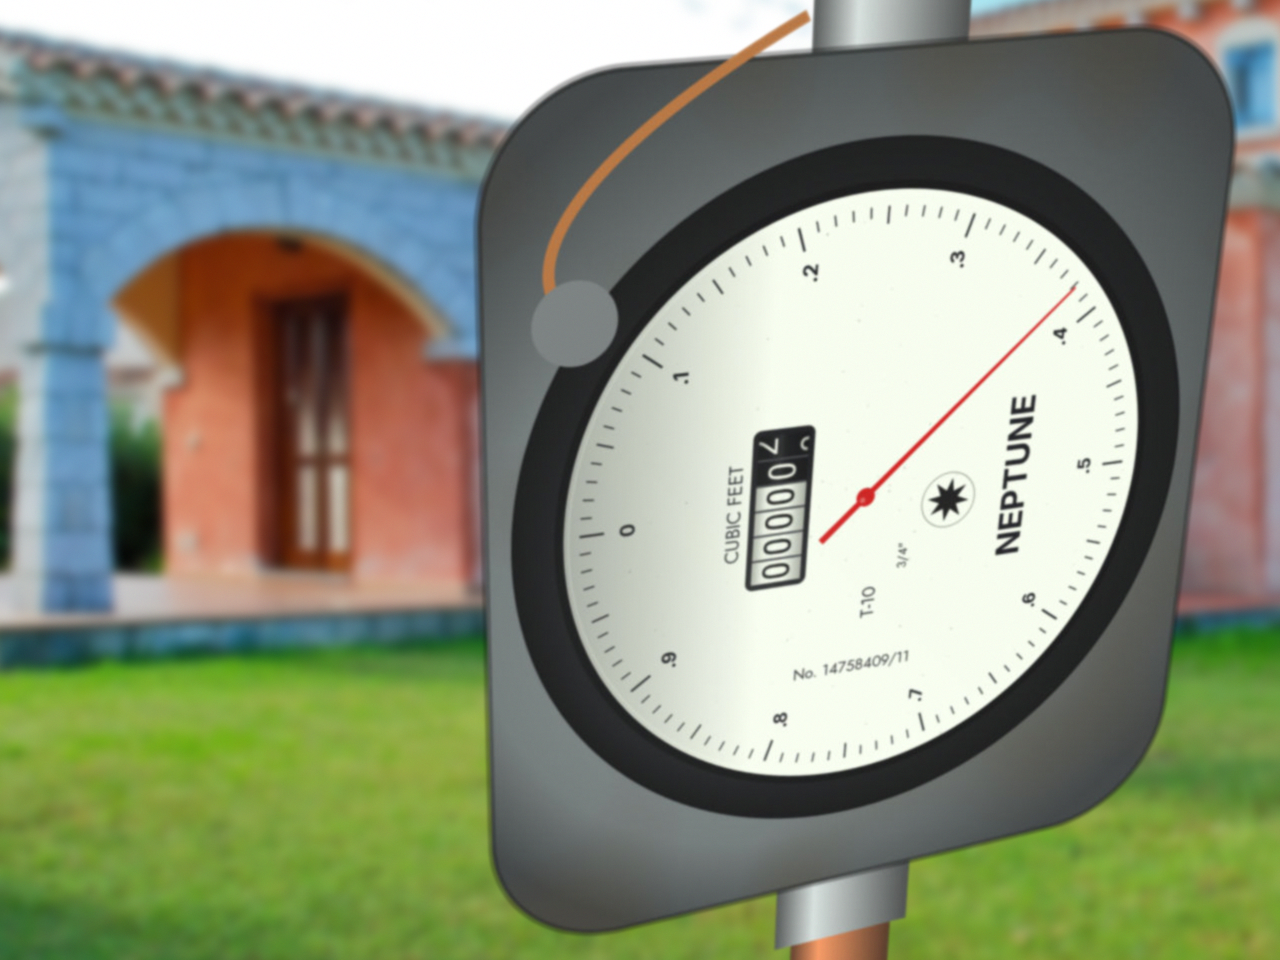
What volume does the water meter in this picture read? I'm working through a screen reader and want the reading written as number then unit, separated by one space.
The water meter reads 2.38 ft³
